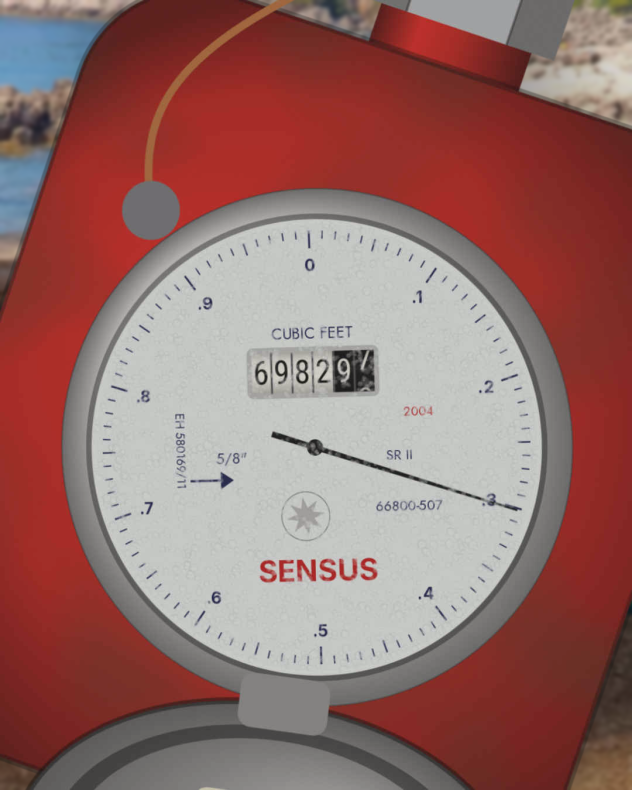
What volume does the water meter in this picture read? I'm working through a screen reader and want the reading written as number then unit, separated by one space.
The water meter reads 698297.30 ft³
